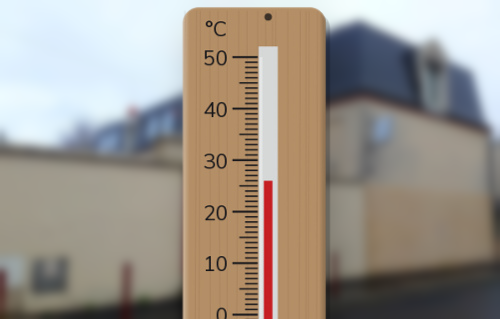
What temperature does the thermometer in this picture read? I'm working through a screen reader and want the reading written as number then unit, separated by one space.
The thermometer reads 26 °C
